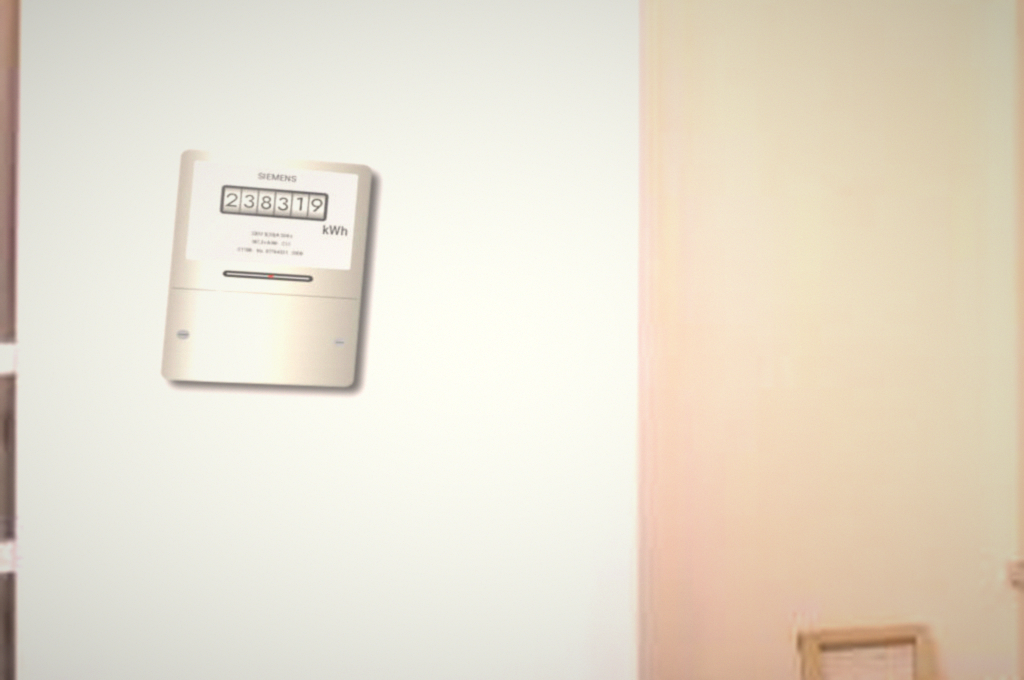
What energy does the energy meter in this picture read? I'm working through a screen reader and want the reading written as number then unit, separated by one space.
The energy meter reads 238319 kWh
